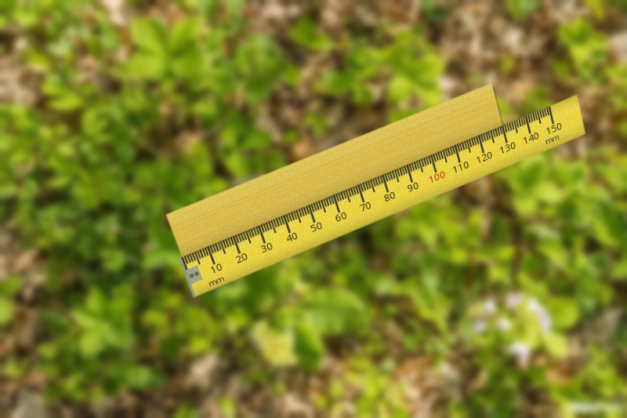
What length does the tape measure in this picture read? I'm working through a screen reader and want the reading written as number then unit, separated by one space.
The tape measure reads 130 mm
